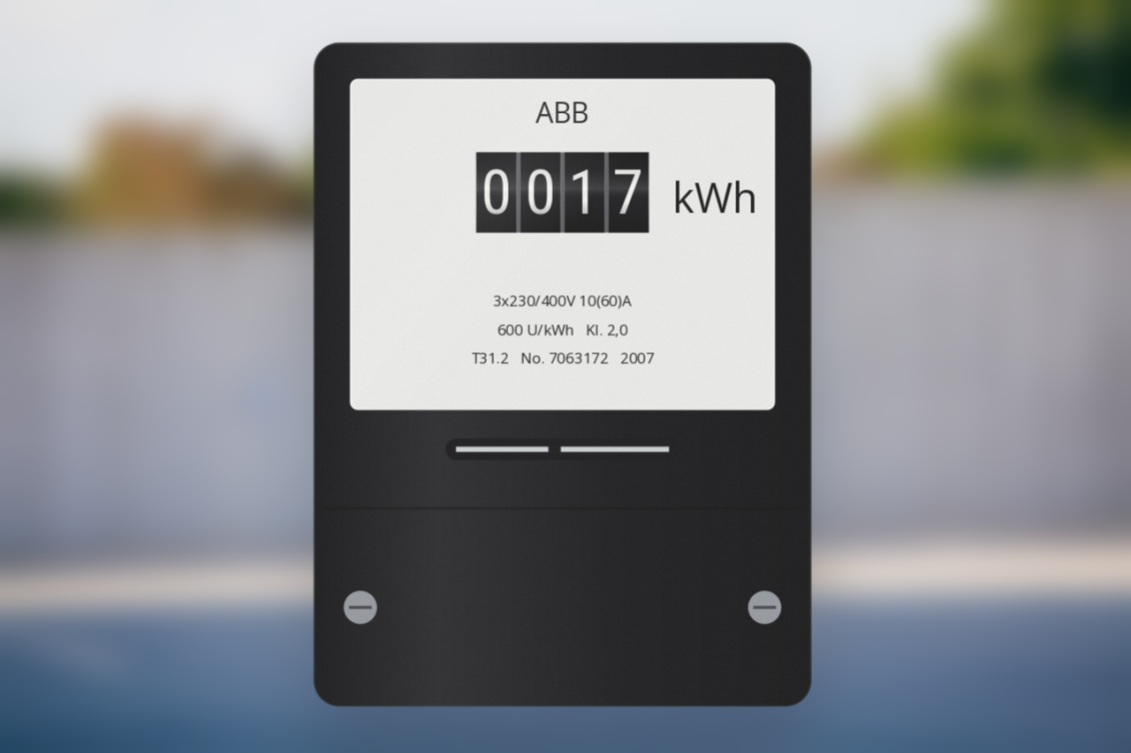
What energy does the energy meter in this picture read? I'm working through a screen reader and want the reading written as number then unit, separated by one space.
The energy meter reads 17 kWh
